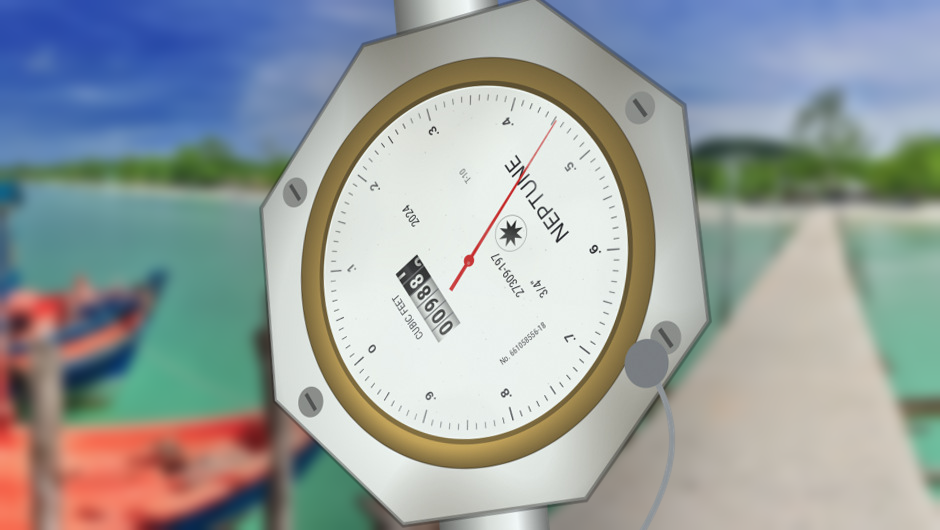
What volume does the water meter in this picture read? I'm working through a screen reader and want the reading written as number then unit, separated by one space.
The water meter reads 9881.45 ft³
